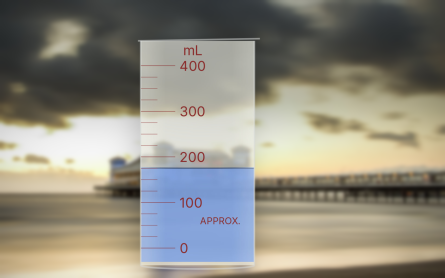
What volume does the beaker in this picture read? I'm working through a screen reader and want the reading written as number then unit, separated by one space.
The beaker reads 175 mL
